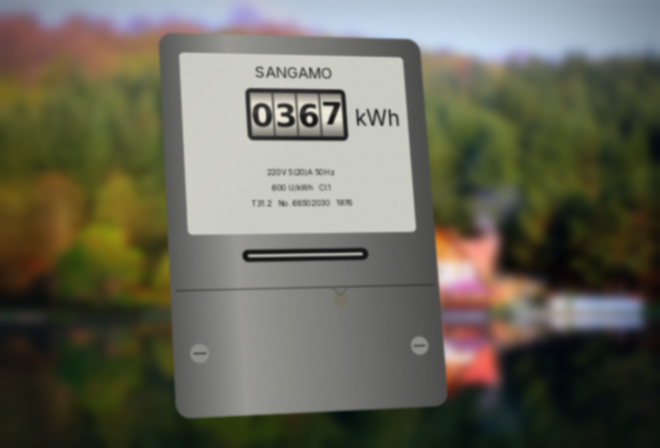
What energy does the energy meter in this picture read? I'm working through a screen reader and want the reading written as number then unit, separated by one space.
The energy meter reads 367 kWh
